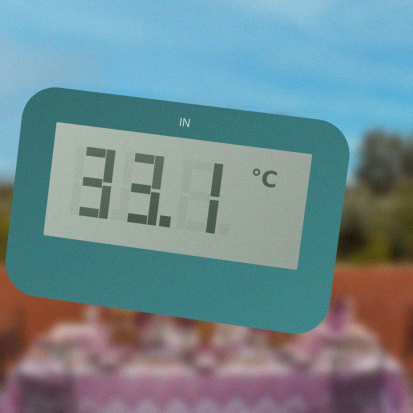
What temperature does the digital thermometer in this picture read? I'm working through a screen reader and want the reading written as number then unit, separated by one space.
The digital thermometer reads 33.1 °C
